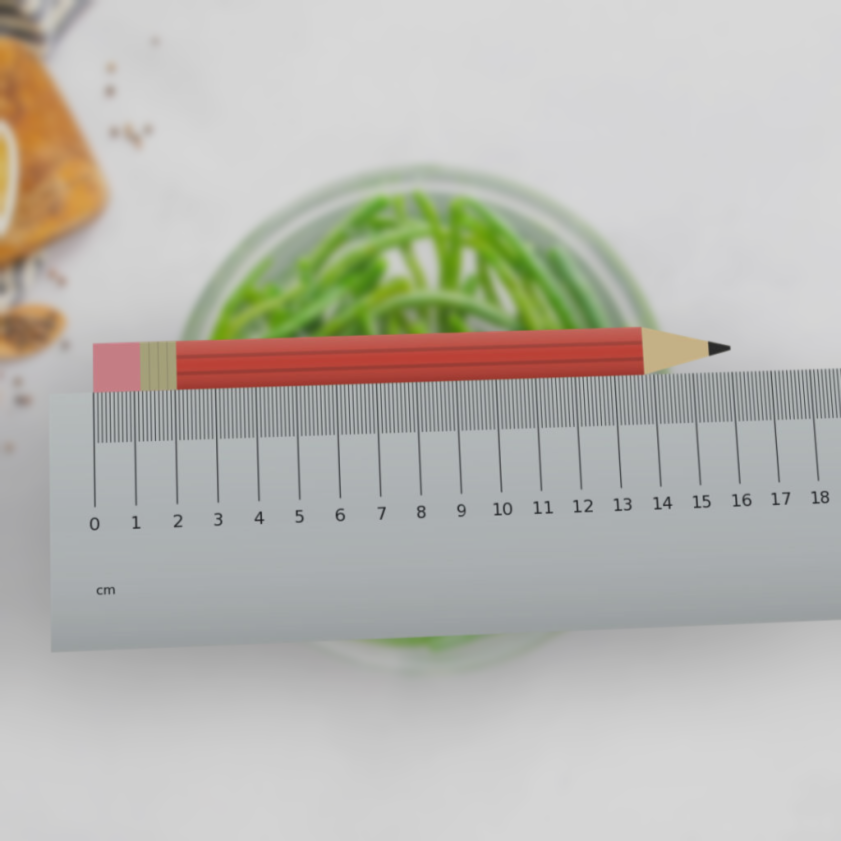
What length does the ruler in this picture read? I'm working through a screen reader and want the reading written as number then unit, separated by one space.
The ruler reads 16 cm
